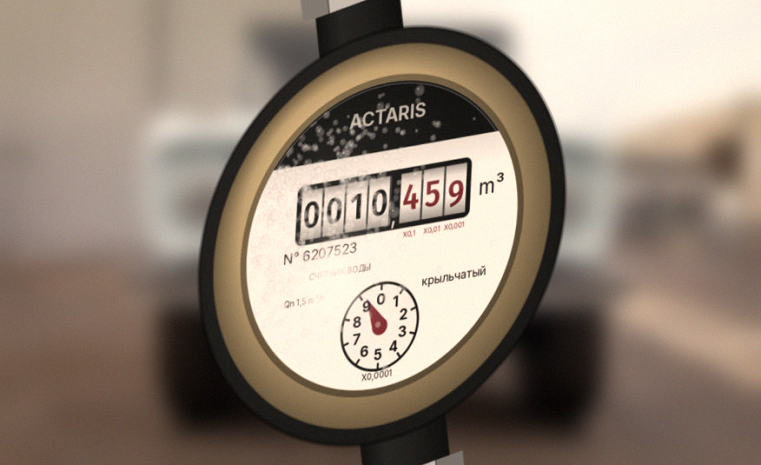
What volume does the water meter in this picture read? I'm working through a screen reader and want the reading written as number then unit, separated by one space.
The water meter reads 10.4589 m³
